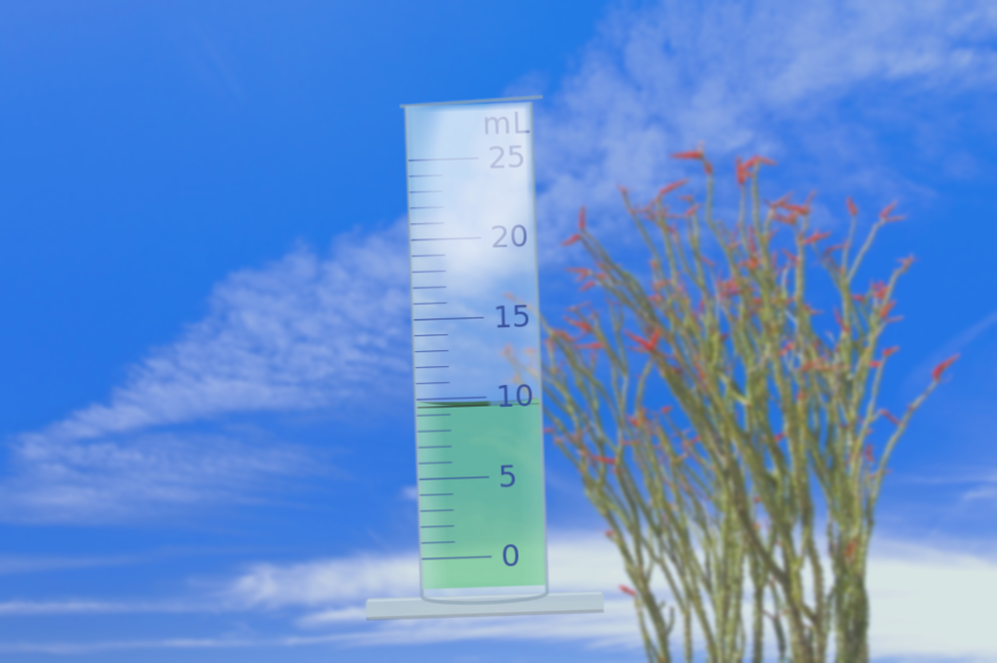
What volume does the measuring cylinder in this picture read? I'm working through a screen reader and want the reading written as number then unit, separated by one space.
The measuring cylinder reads 9.5 mL
